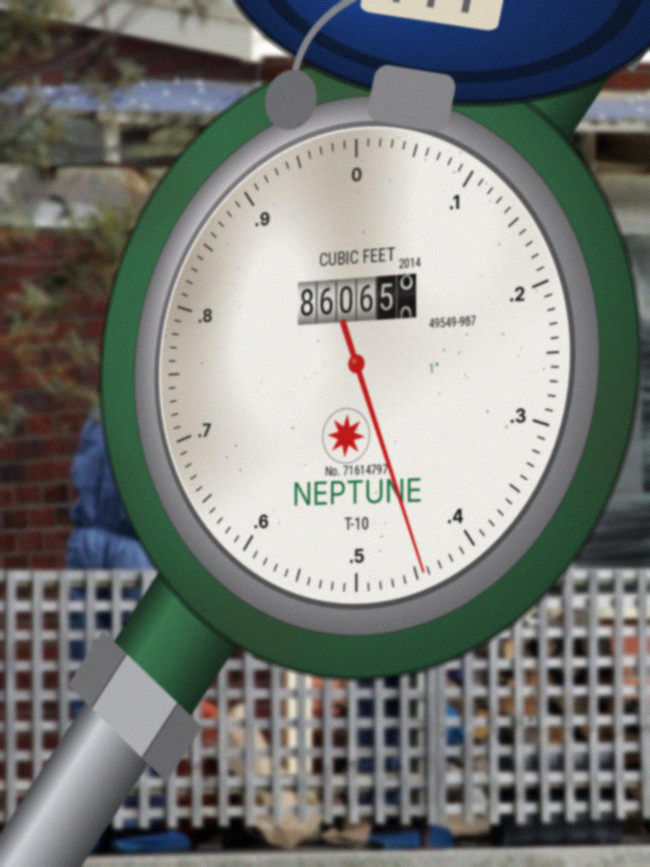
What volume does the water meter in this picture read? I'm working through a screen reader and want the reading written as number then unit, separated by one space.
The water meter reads 860658.44 ft³
